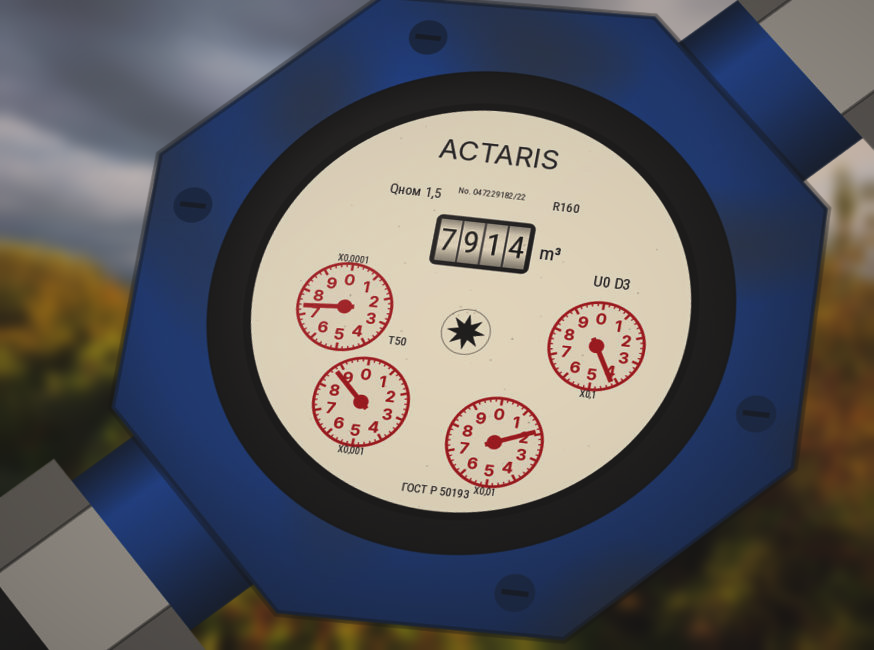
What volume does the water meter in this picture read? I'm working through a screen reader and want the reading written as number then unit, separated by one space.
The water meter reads 7914.4187 m³
